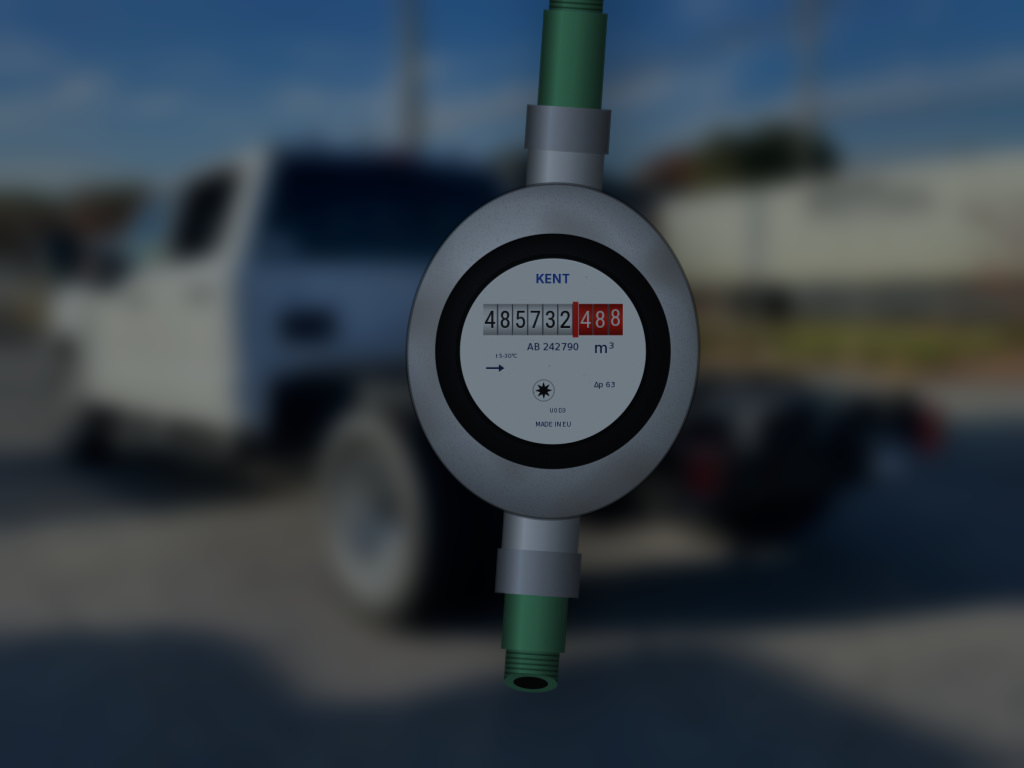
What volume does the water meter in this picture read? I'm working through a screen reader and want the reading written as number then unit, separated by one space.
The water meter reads 485732.488 m³
